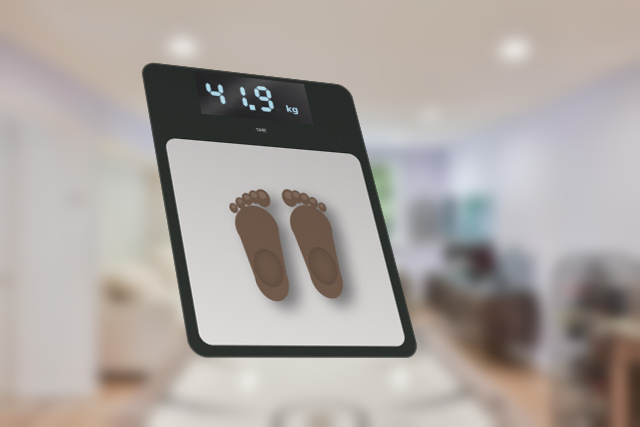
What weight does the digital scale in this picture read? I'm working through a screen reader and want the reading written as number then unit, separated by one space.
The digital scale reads 41.9 kg
